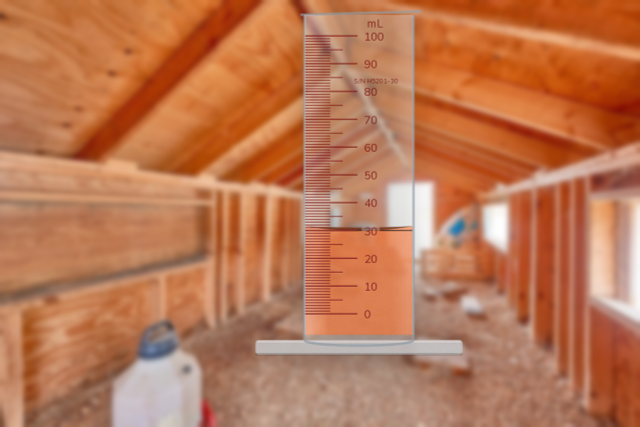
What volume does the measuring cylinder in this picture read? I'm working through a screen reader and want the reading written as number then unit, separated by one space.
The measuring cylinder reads 30 mL
